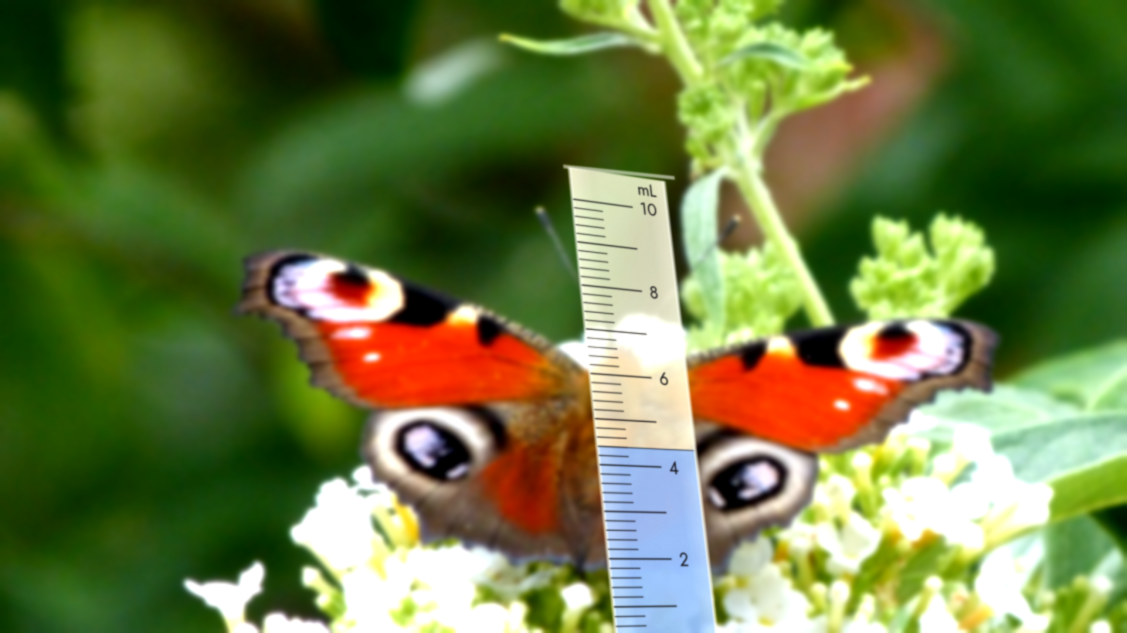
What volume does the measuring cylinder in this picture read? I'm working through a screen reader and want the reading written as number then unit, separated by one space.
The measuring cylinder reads 4.4 mL
